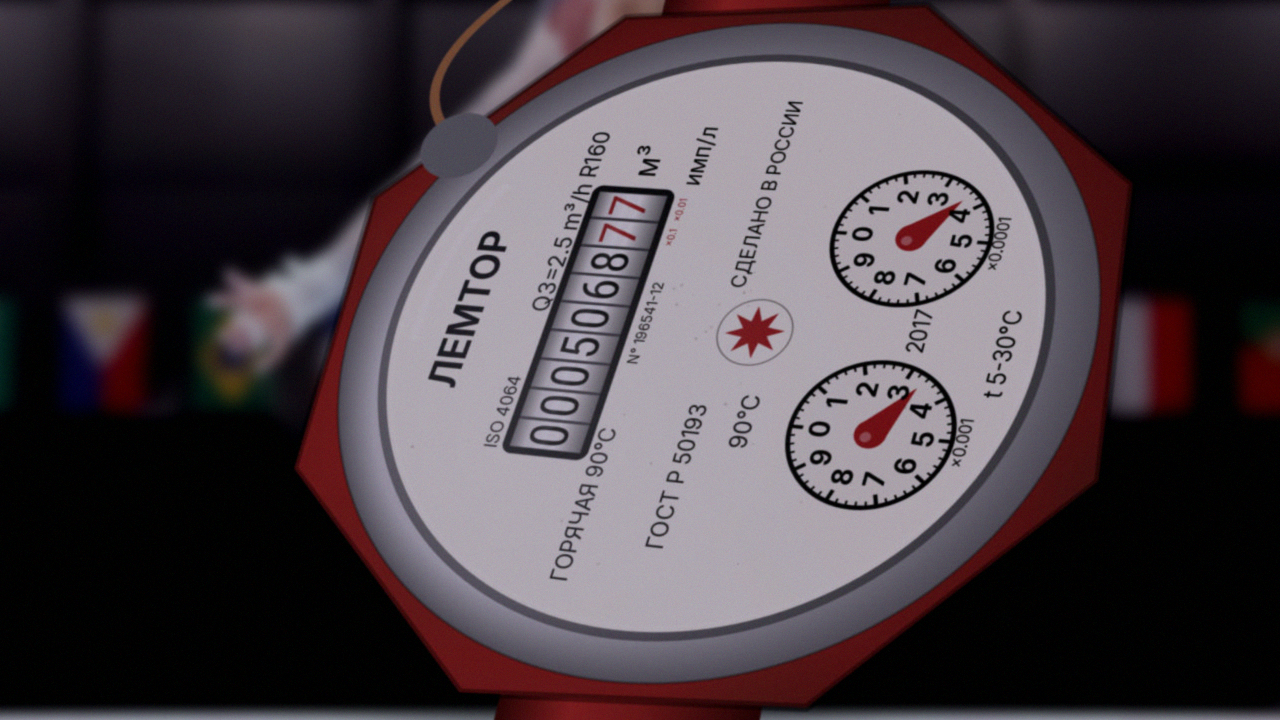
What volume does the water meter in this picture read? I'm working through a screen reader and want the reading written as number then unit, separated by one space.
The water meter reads 5068.7733 m³
